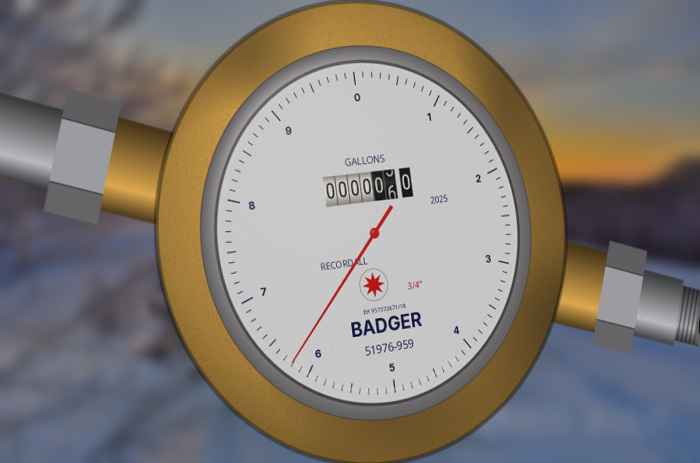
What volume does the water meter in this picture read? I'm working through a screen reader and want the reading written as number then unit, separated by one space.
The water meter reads 56.2 gal
